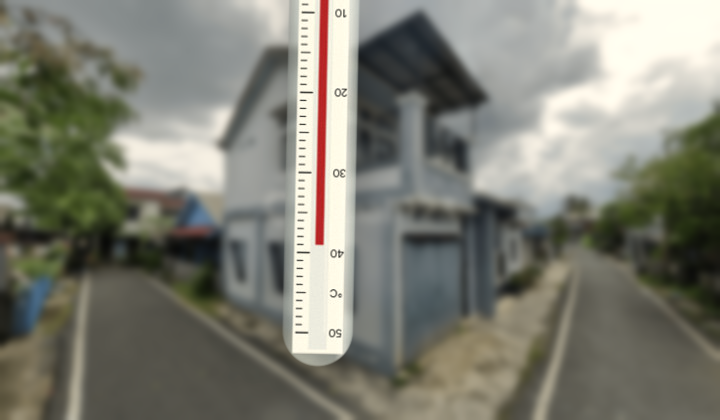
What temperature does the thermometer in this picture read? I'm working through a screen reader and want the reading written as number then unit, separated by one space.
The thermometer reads 39 °C
